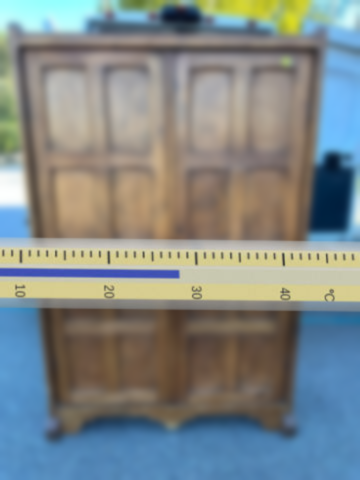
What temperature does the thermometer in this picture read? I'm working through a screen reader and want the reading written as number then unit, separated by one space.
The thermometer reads 28 °C
